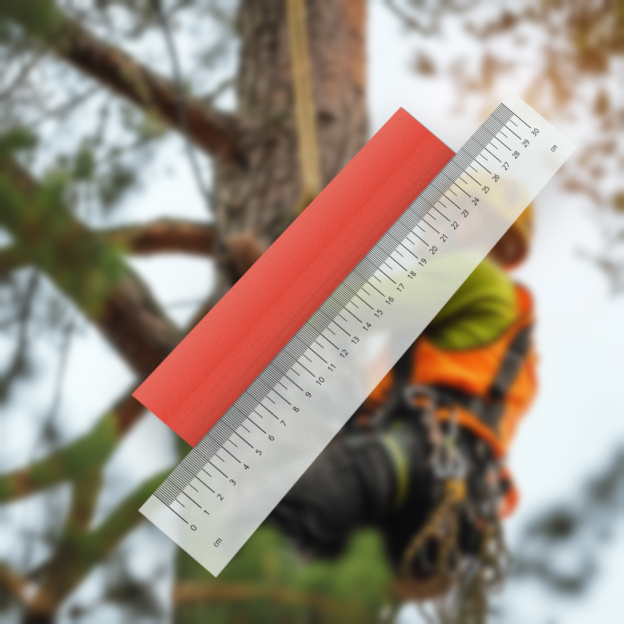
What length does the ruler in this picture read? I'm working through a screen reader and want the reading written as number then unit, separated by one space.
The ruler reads 22.5 cm
